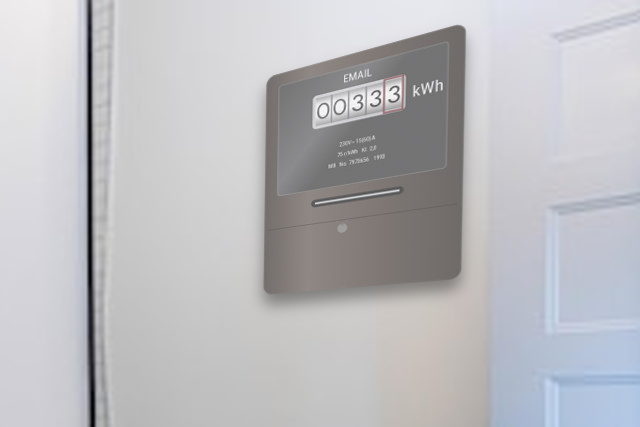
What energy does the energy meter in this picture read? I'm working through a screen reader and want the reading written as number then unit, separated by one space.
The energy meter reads 33.3 kWh
